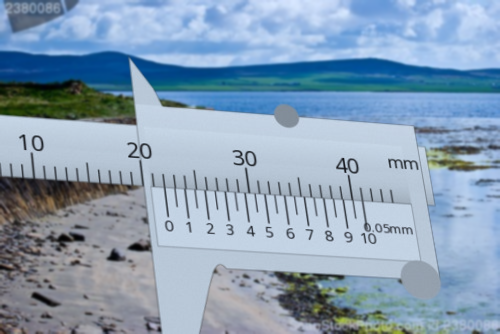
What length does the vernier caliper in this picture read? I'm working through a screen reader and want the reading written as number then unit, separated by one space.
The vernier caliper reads 22.0 mm
